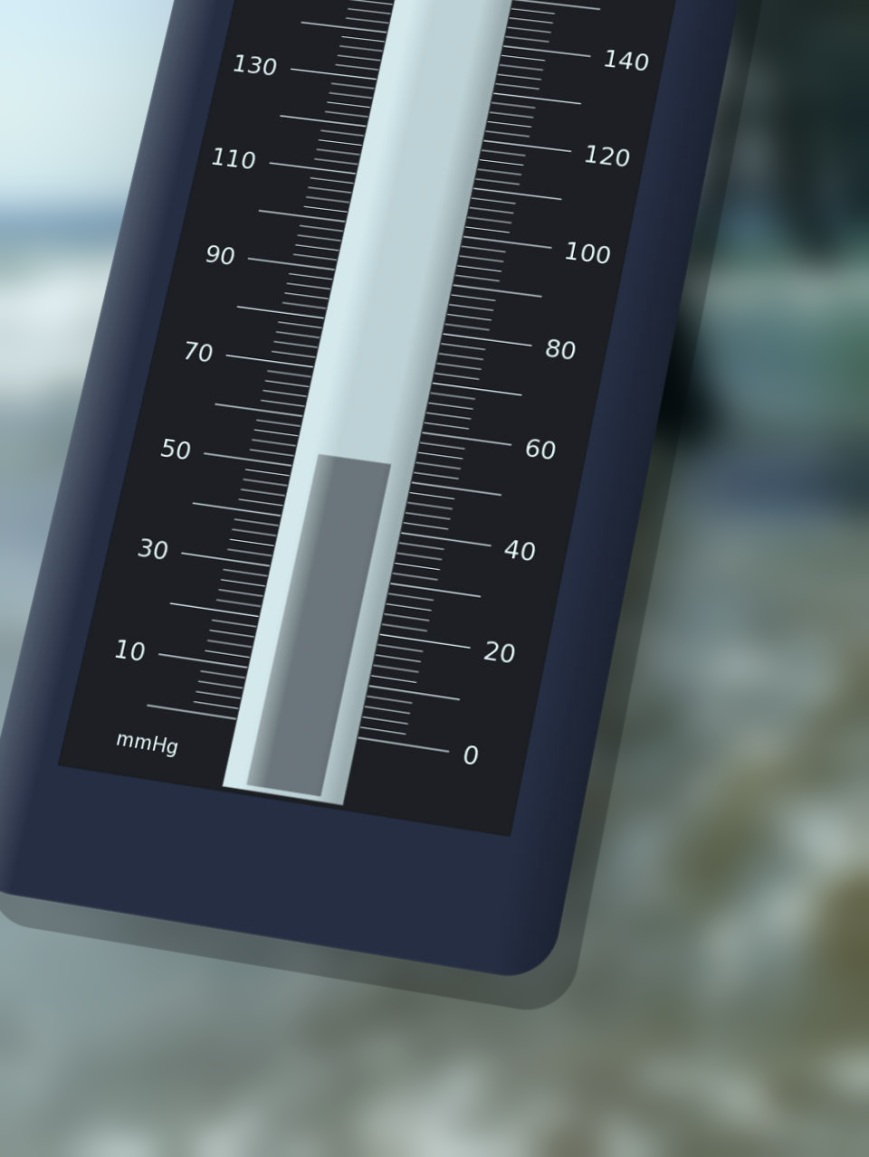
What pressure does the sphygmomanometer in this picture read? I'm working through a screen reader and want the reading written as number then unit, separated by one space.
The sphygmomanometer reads 53 mmHg
